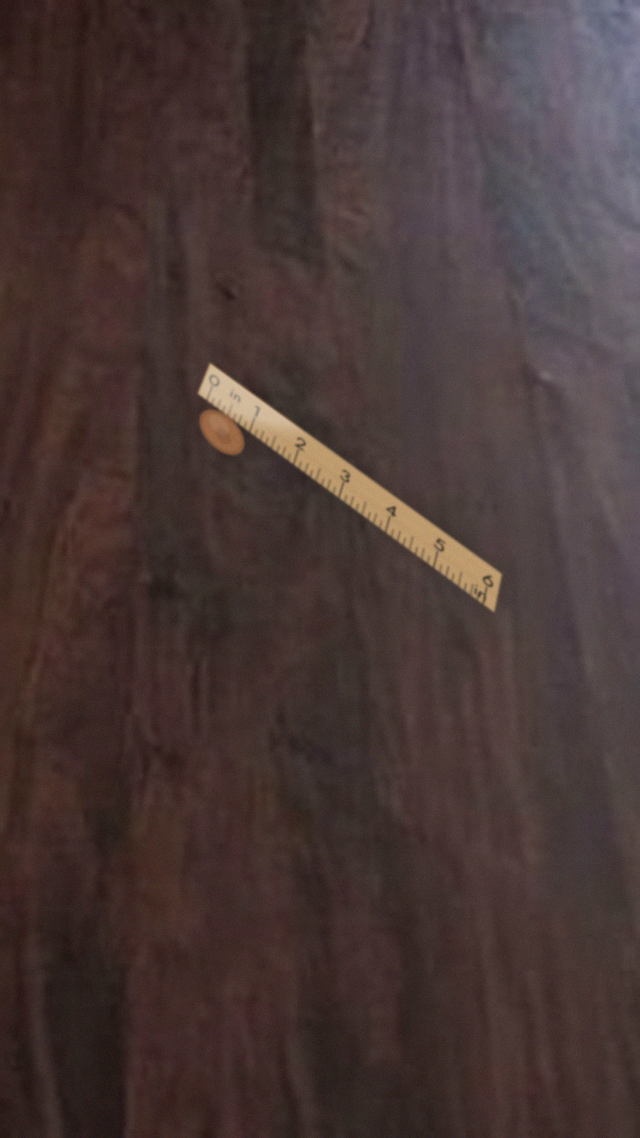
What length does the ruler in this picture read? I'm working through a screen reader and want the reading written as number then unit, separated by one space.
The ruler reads 1 in
